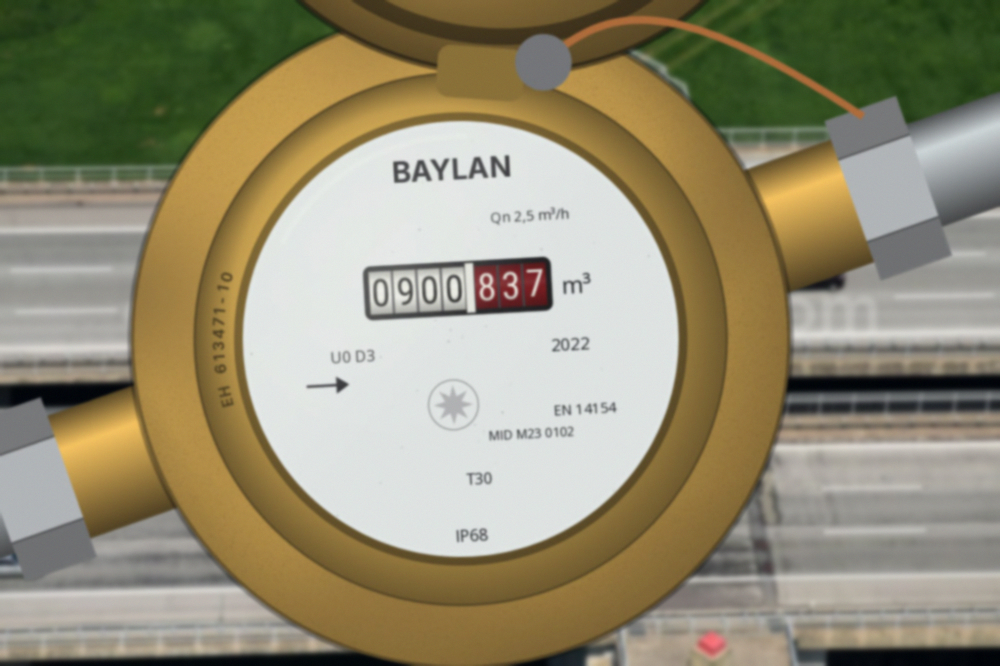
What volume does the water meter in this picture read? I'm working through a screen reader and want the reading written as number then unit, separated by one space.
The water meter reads 900.837 m³
